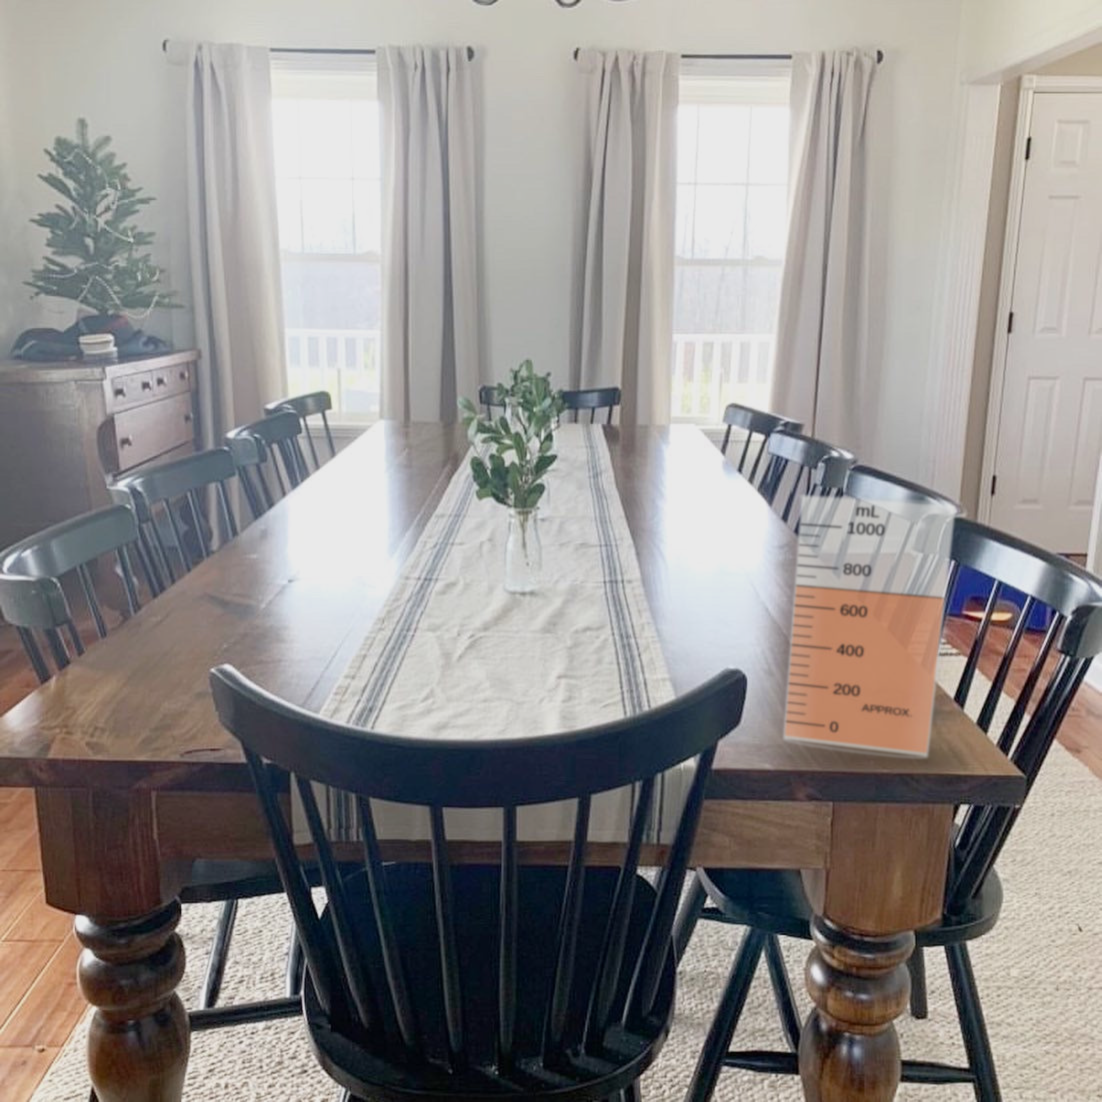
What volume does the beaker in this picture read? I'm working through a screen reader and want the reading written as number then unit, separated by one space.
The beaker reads 700 mL
